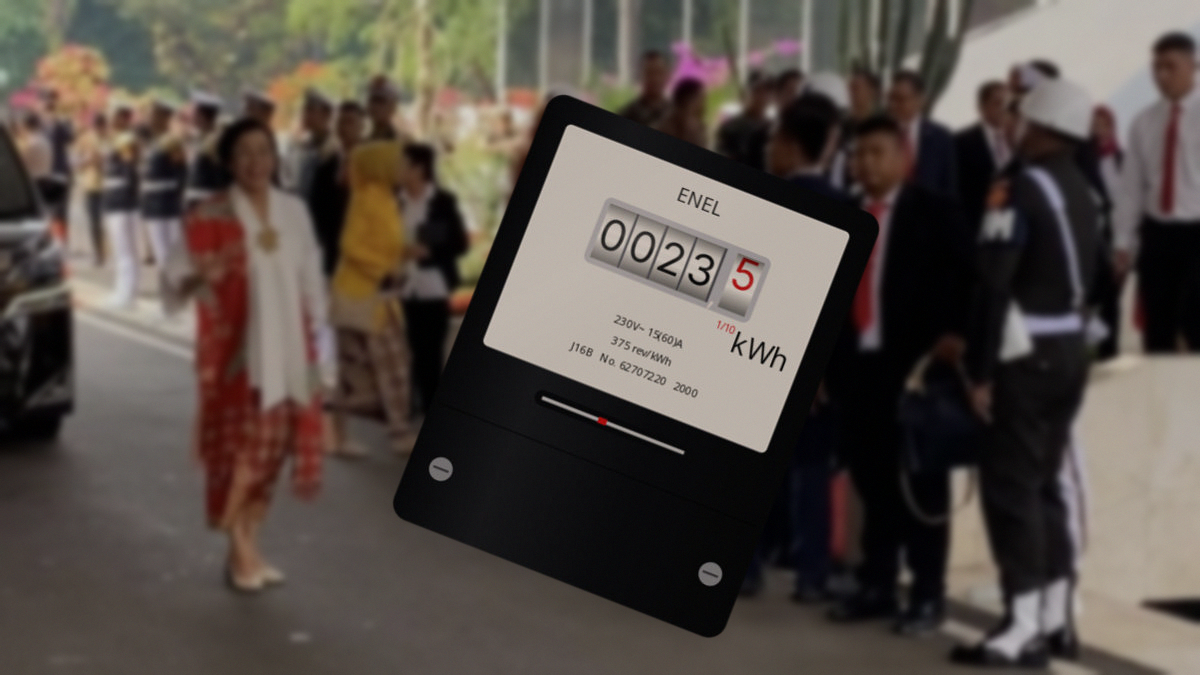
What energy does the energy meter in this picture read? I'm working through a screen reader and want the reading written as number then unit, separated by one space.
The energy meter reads 23.5 kWh
